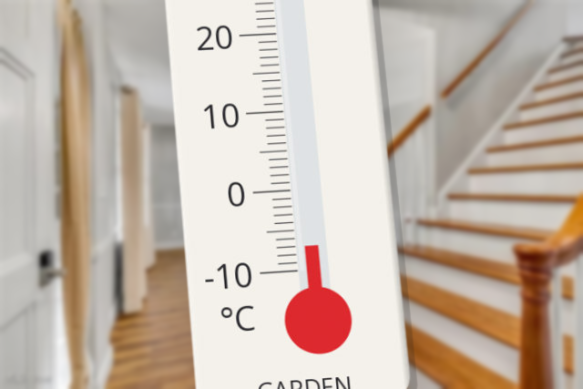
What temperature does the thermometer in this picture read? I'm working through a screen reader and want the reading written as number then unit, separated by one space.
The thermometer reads -7 °C
